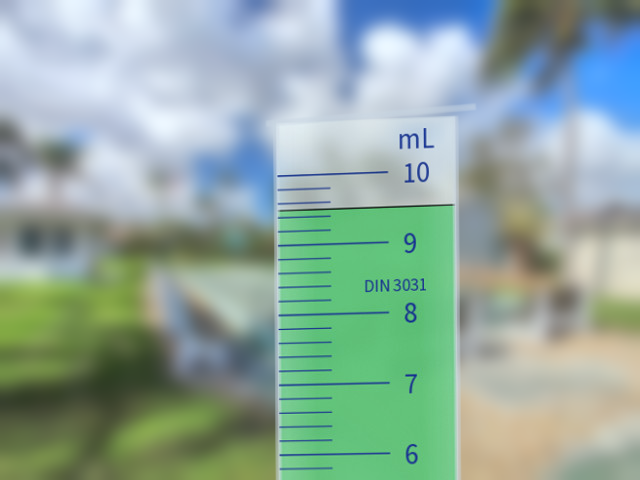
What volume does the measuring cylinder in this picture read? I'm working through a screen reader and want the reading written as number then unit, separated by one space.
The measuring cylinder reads 9.5 mL
